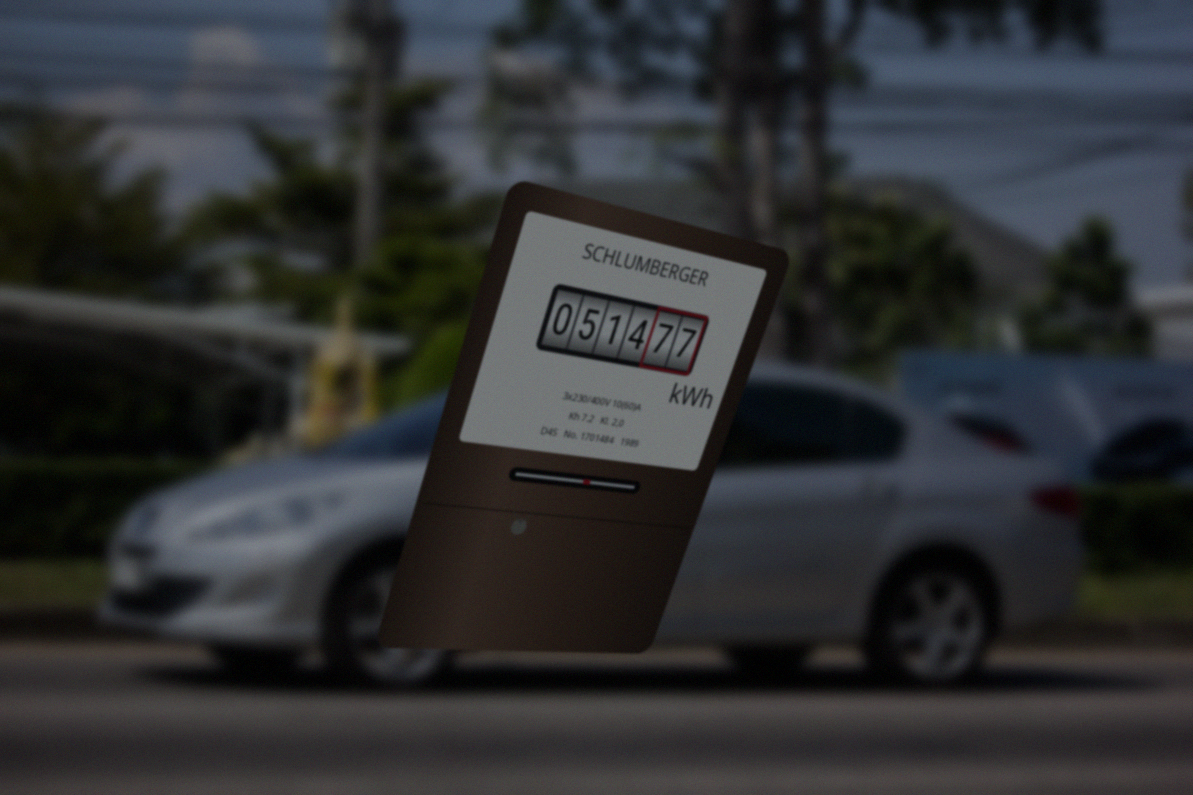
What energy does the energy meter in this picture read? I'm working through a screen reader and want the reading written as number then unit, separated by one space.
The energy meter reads 514.77 kWh
